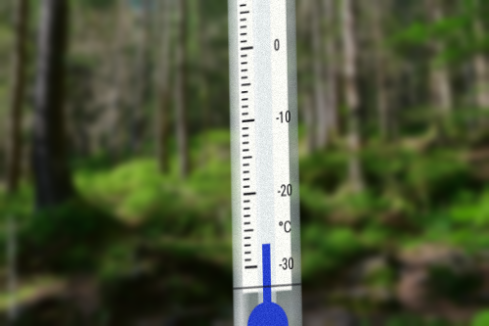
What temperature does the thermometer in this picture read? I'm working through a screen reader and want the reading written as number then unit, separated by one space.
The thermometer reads -27 °C
